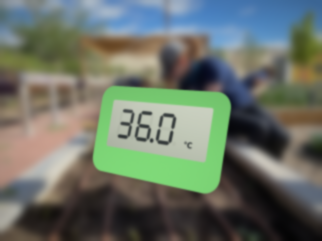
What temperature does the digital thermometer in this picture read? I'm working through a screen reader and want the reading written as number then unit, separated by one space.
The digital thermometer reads 36.0 °C
